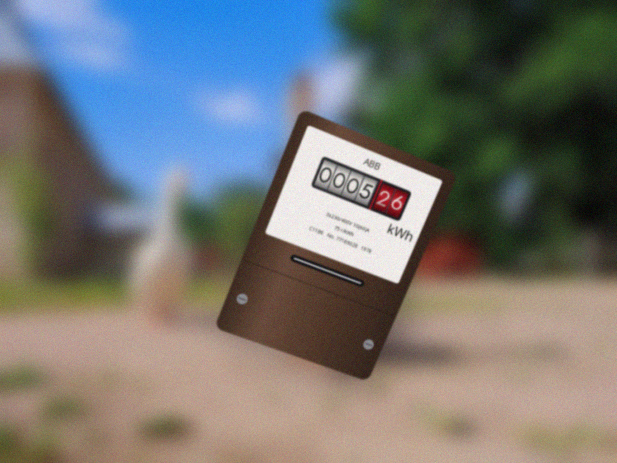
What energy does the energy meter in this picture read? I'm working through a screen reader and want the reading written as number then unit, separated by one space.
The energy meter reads 5.26 kWh
